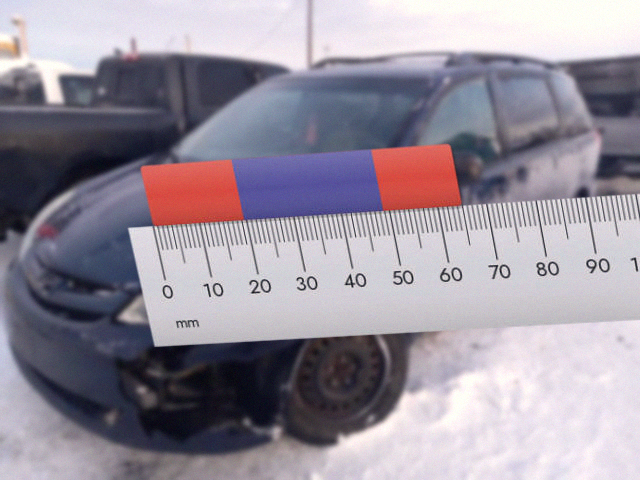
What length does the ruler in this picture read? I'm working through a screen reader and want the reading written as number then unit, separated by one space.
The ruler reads 65 mm
